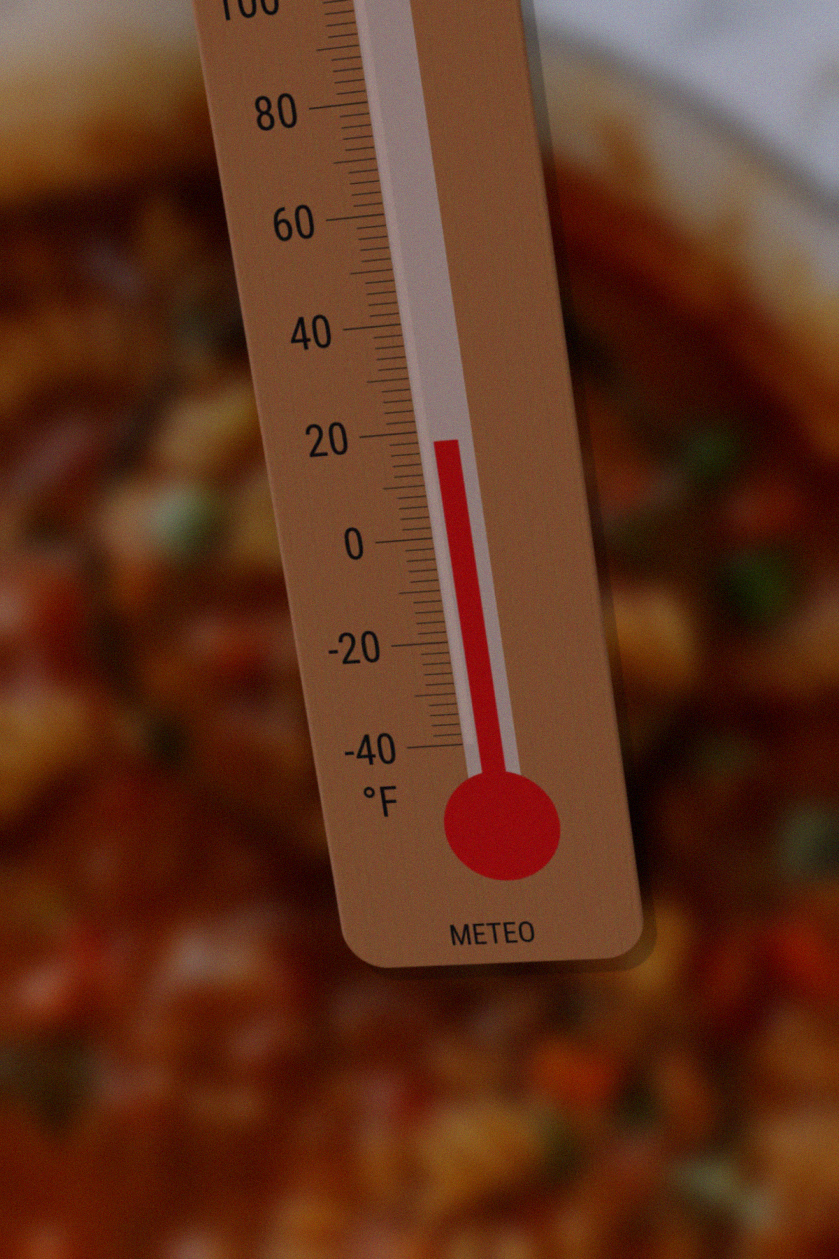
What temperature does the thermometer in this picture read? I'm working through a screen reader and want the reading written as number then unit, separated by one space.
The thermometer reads 18 °F
